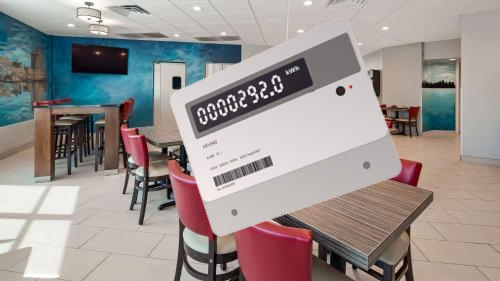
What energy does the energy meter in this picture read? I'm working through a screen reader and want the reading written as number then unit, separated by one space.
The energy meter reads 292.0 kWh
